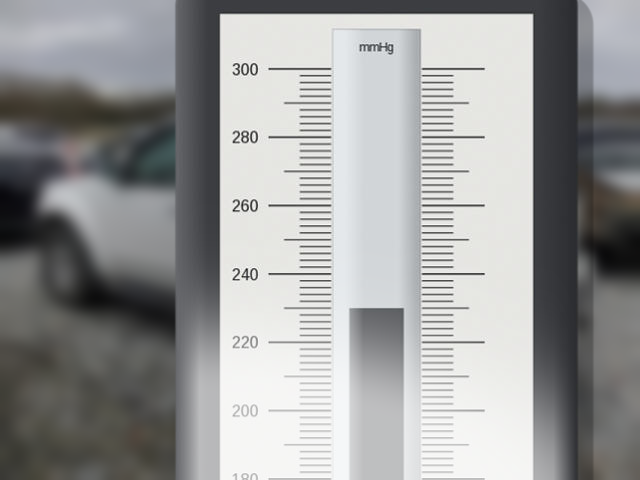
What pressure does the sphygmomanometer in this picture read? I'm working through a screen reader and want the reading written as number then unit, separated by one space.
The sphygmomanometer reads 230 mmHg
